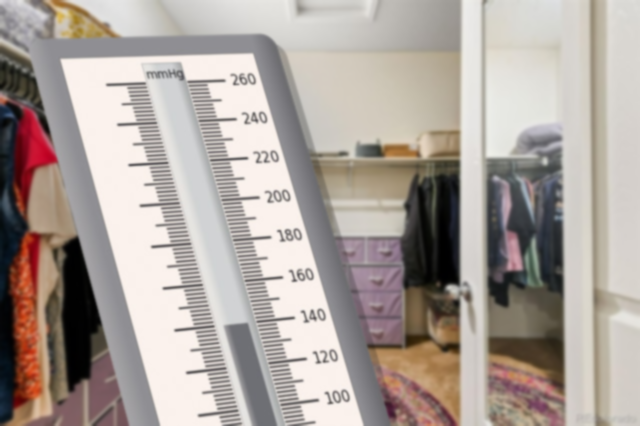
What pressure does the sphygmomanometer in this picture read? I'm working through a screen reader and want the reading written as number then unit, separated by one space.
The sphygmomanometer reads 140 mmHg
